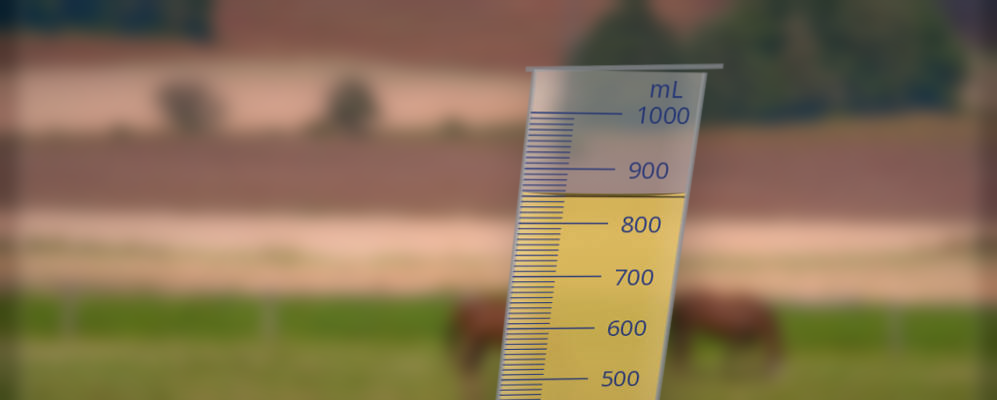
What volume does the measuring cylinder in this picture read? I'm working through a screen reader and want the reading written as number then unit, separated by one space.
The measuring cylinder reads 850 mL
